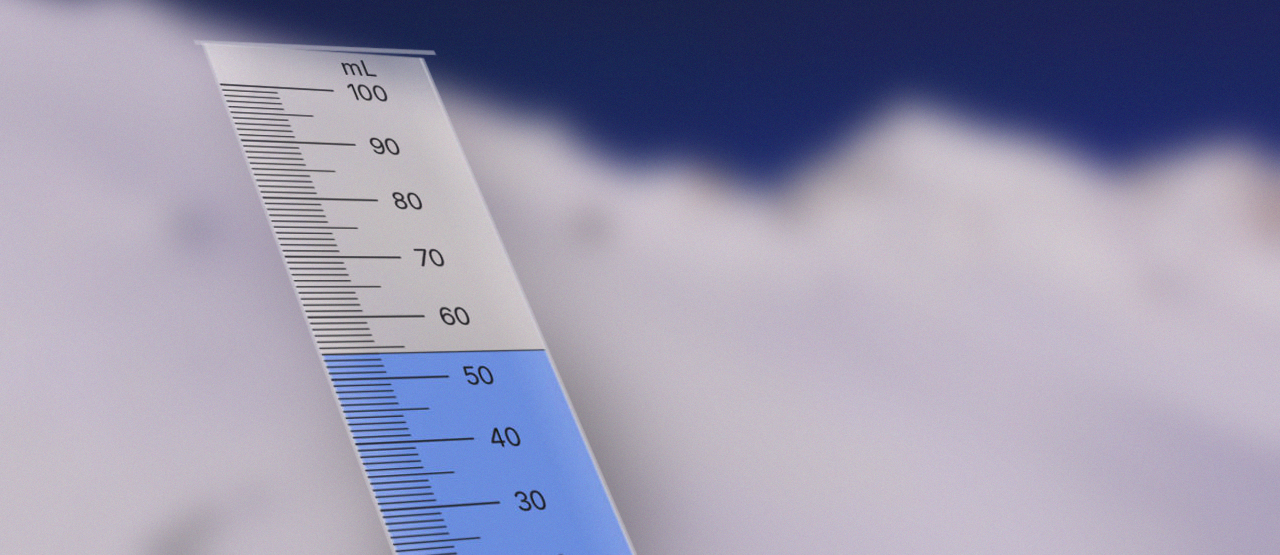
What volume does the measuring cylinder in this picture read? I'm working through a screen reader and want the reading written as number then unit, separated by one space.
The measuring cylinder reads 54 mL
